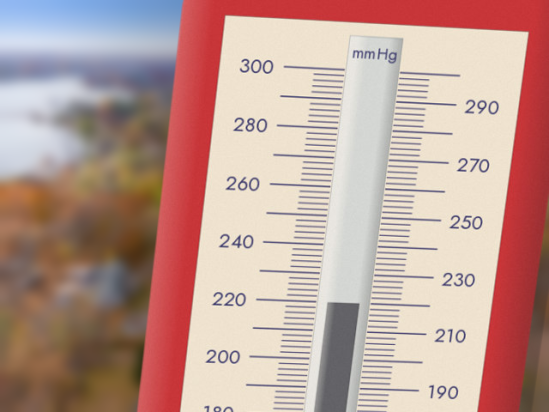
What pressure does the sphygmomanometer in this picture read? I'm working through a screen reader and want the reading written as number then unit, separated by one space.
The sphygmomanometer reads 220 mmHg
